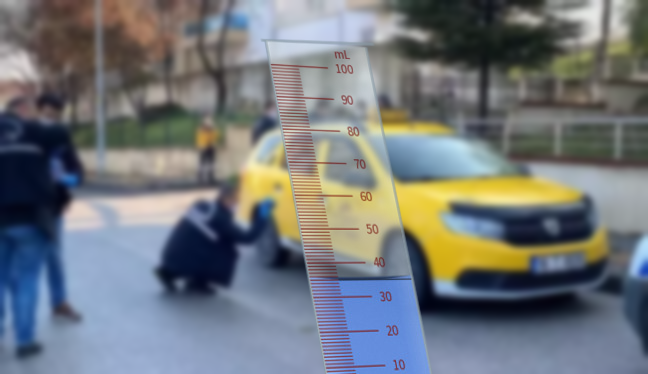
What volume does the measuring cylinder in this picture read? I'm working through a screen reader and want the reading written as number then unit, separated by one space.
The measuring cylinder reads 35 mL
